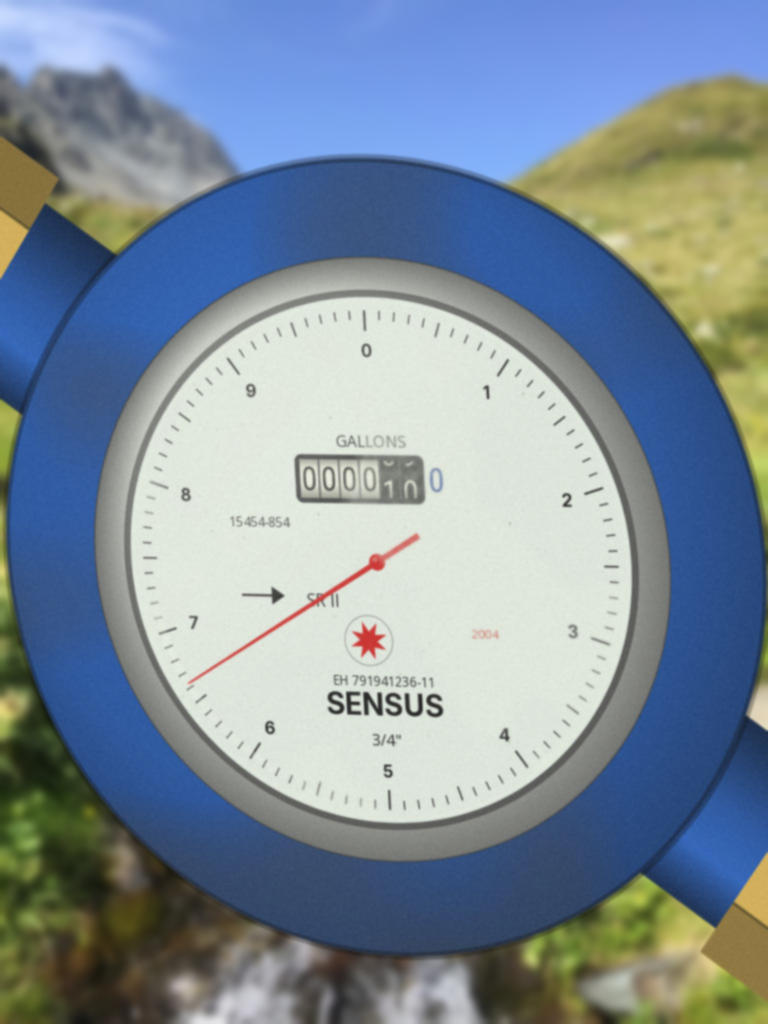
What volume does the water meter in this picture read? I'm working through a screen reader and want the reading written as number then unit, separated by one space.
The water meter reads 96.6 gal
